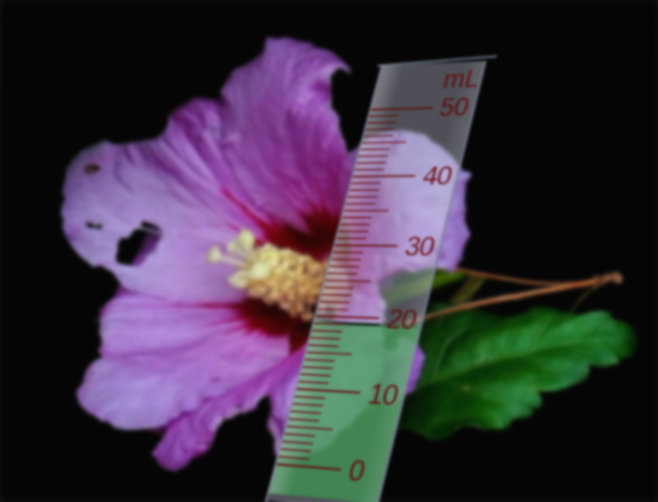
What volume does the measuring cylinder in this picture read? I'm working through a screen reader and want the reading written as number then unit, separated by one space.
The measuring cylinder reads 19 mL
